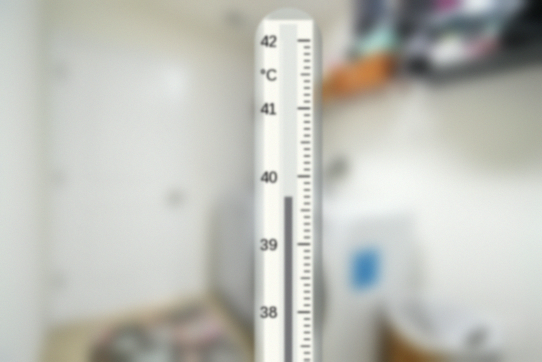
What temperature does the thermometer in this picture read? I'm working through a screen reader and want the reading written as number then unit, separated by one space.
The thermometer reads 39.7 °C
